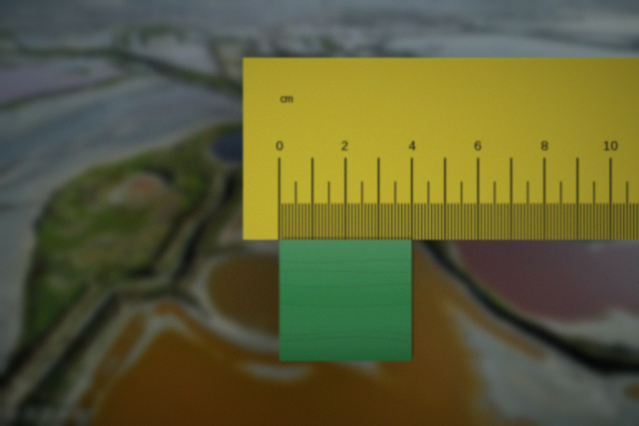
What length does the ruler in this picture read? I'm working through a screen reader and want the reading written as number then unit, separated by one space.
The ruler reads 4 cm
